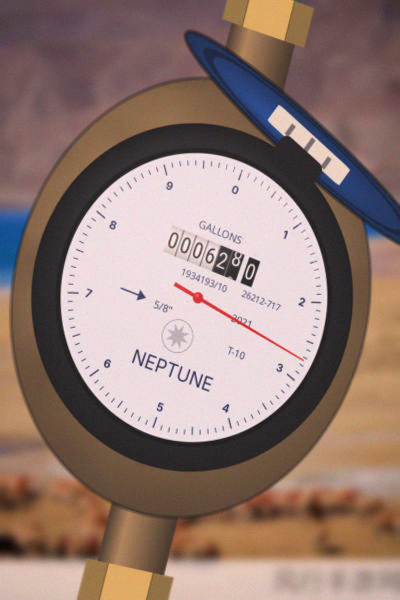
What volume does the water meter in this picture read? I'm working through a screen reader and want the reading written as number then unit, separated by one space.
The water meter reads 6282.7 gal
